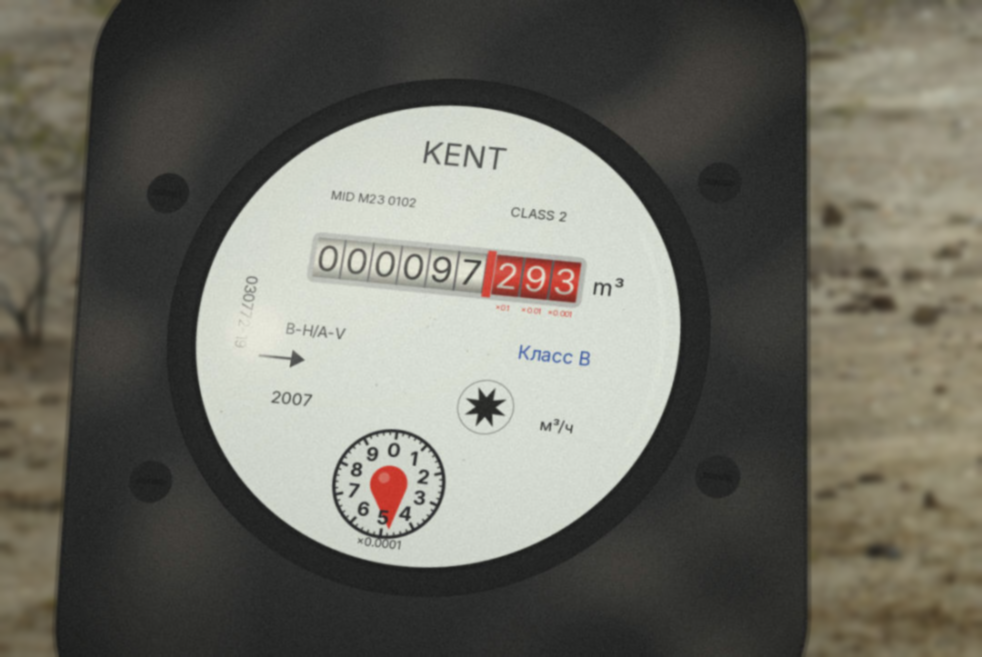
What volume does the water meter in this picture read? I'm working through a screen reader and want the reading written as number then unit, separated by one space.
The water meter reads 97.2934 m³
